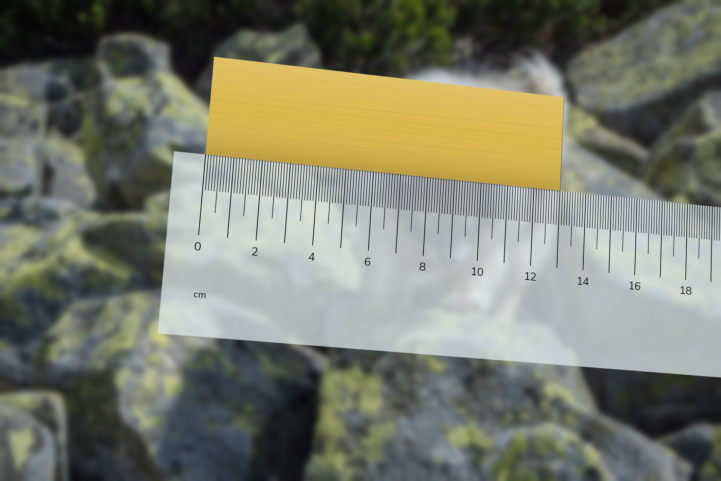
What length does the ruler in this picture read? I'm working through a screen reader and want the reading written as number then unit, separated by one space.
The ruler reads 13 cm
